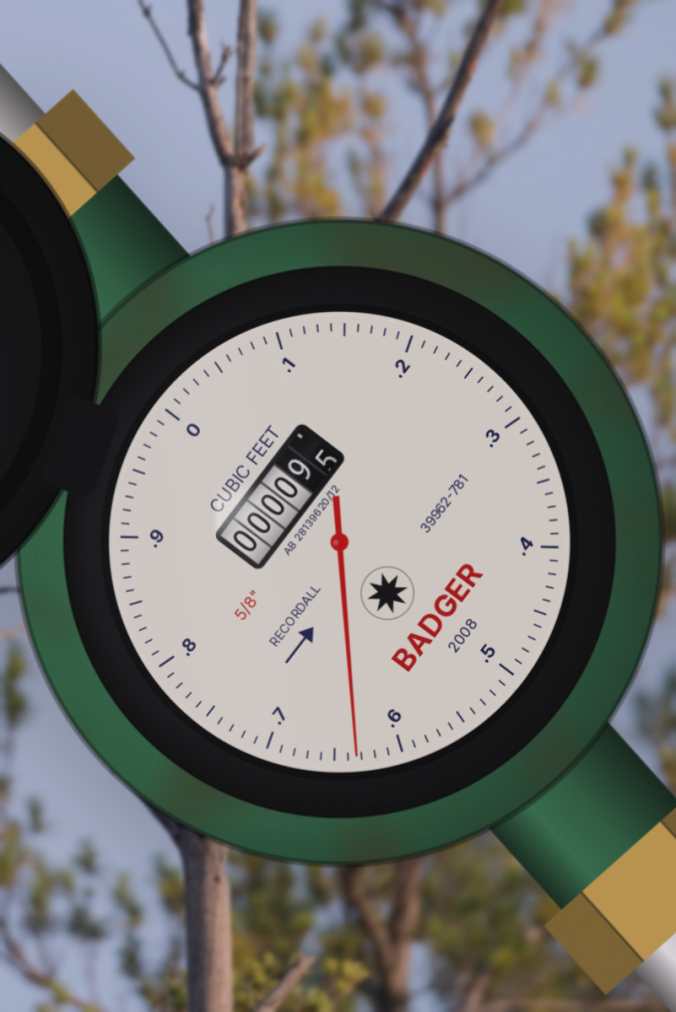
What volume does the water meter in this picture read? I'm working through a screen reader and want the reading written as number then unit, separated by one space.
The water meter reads 94.63 ft³
